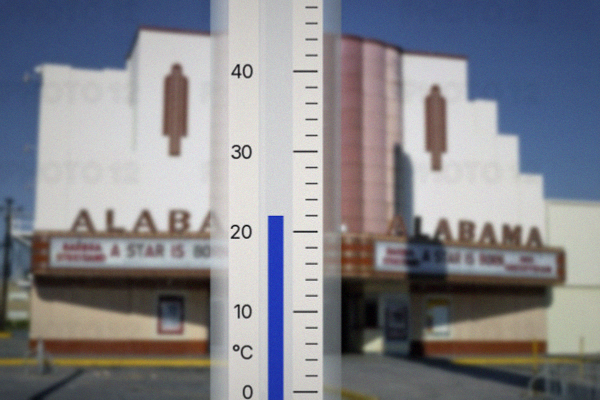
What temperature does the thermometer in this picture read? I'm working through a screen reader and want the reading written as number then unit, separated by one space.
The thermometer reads 22 °C
